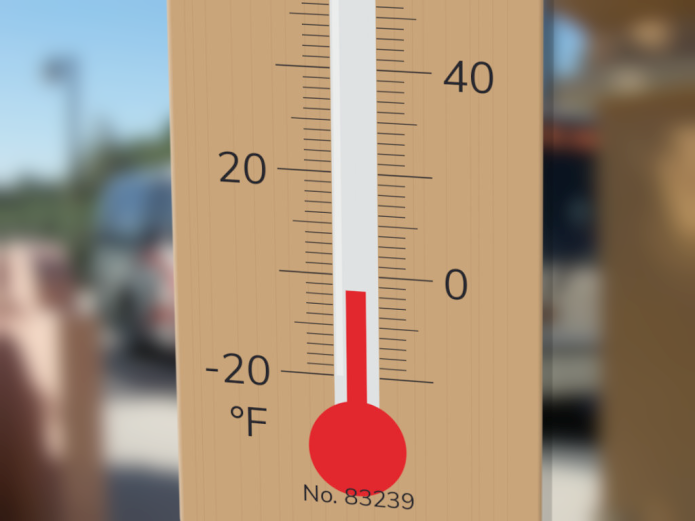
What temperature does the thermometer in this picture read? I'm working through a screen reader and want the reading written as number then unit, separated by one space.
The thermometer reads -3 °F
